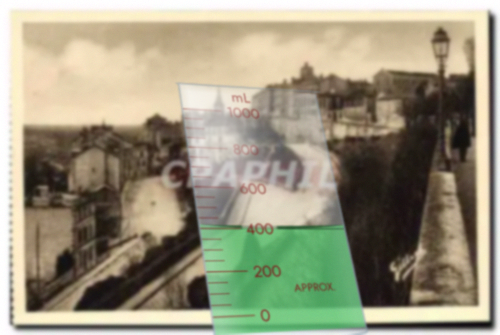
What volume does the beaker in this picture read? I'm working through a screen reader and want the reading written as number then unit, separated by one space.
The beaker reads 400 mL
